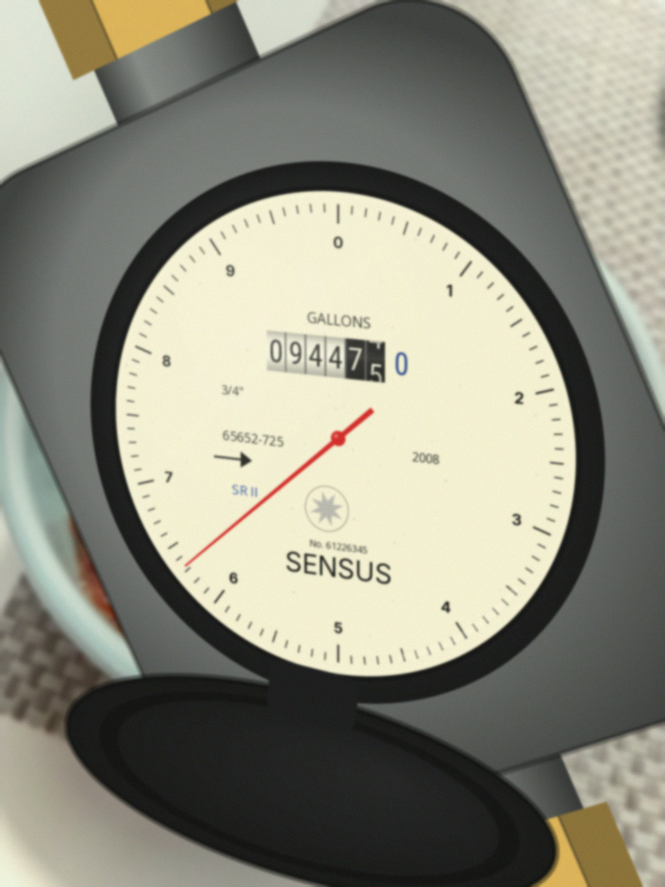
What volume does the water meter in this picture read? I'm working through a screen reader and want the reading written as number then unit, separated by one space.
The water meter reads 944746.3 gal
